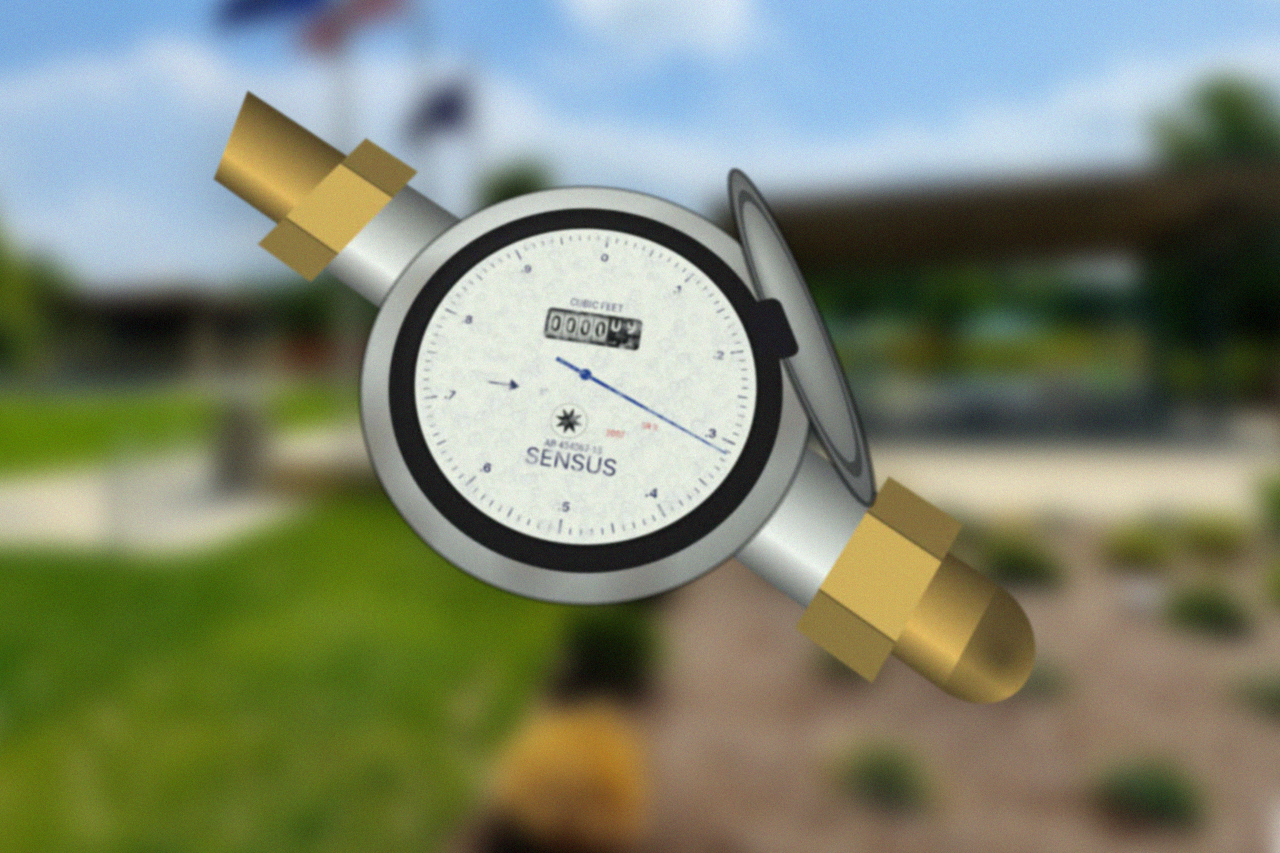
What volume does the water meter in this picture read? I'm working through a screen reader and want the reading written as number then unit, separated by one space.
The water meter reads 9.31 ft³
